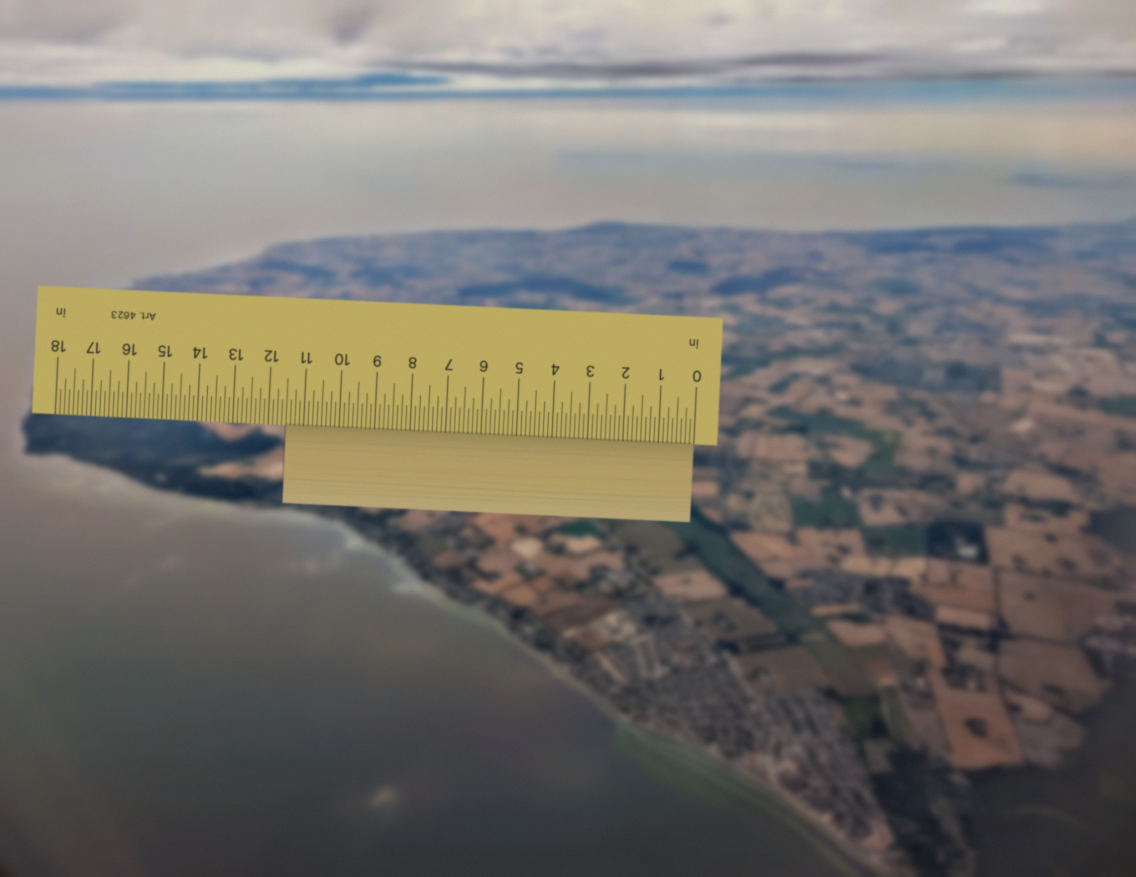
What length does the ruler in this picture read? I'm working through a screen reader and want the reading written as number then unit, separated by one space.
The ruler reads 11.5 in
